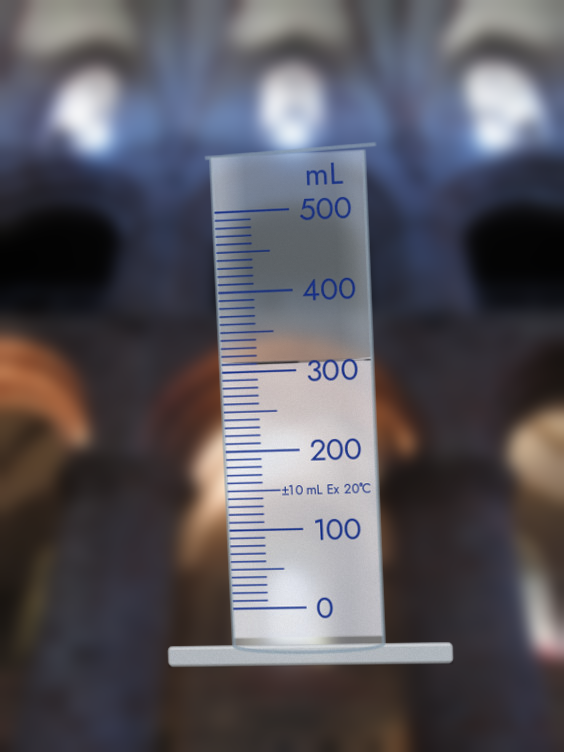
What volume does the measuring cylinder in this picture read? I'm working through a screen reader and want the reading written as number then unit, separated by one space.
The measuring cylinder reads 310 mL
